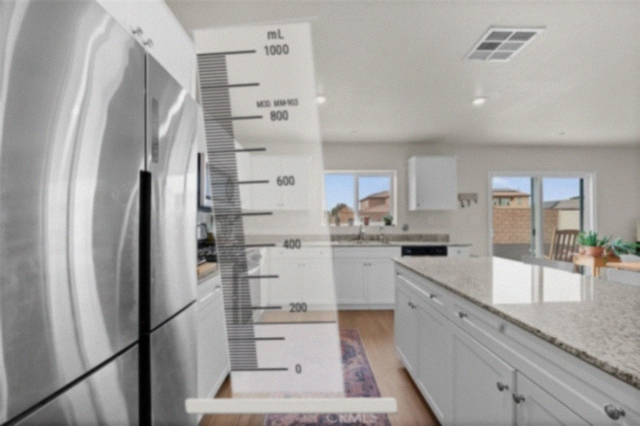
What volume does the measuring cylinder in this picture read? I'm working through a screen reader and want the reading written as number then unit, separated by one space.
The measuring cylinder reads 150 mL
